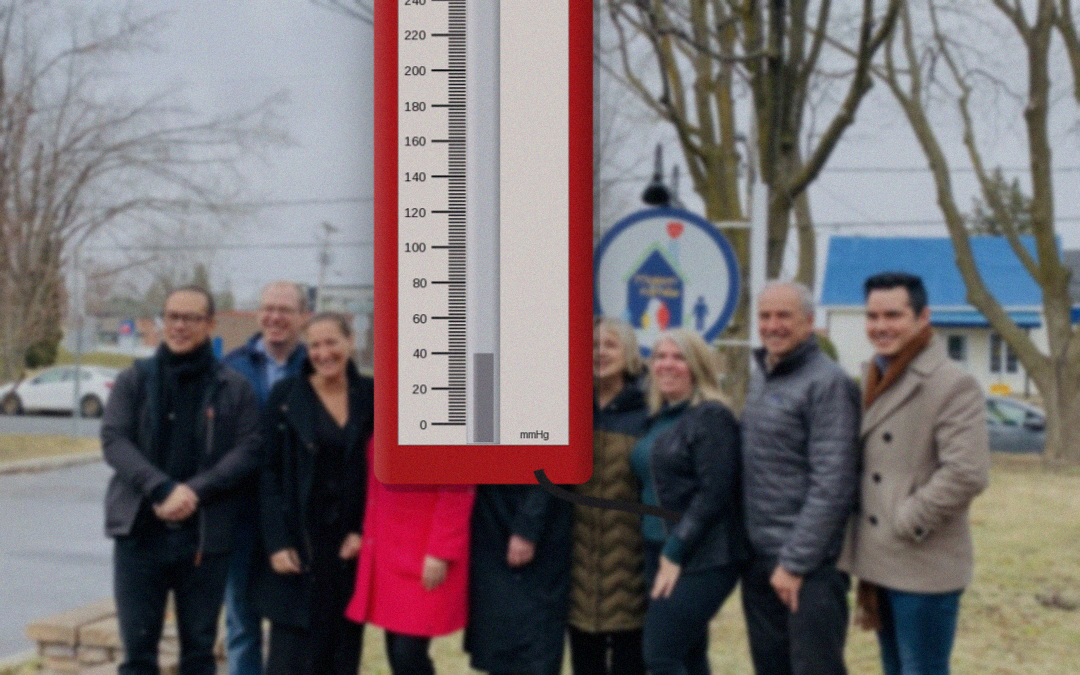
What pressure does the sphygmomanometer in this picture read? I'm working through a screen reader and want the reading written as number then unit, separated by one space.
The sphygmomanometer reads 40 mmHg
